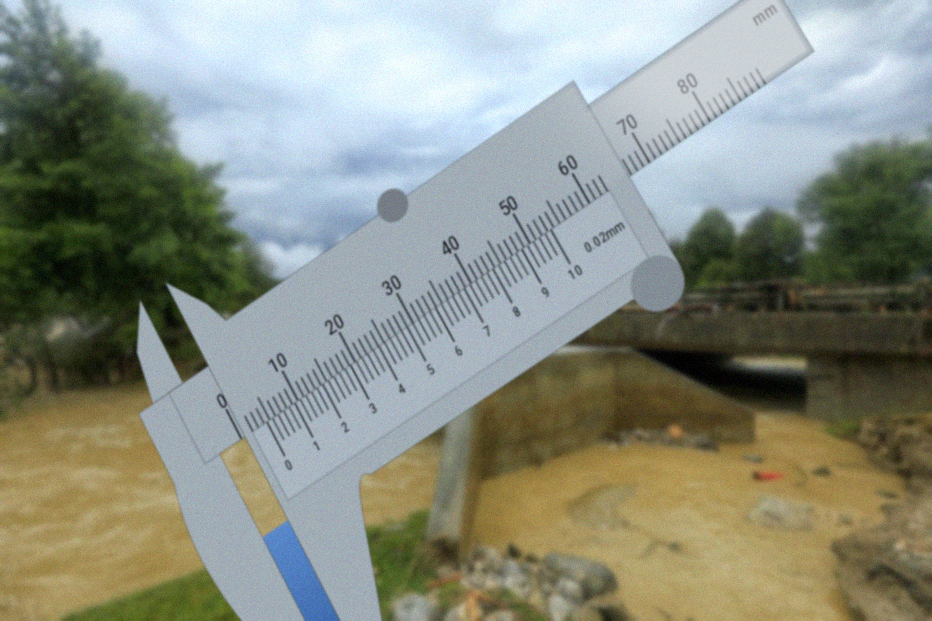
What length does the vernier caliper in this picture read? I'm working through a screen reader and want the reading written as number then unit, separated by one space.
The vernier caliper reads 4.5 mm
